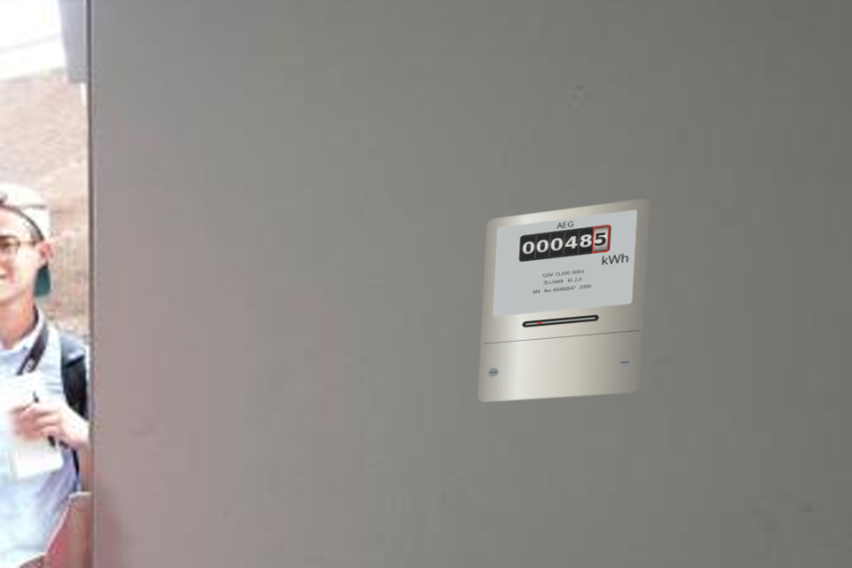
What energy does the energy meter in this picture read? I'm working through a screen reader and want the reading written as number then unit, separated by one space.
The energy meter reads 48.5 kWh
